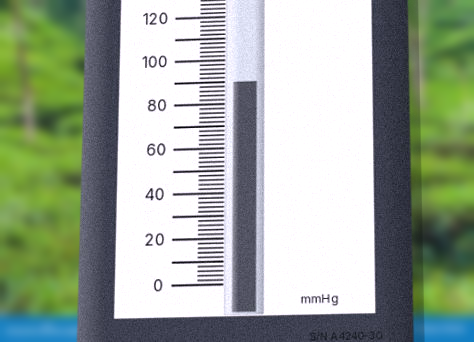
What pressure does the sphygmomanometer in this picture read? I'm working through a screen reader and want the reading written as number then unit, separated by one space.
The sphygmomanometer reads 90 mmHg
